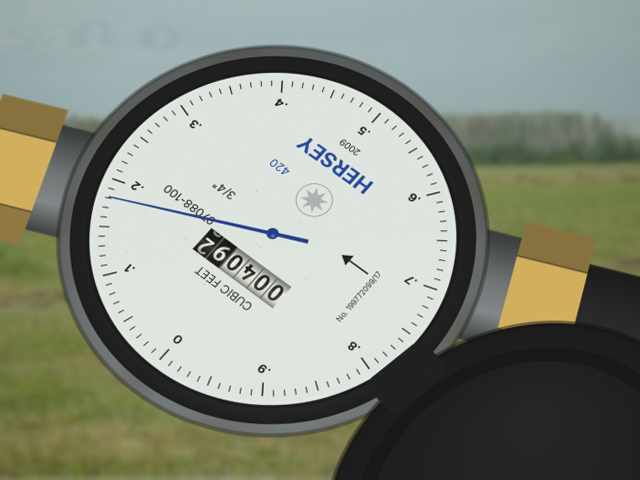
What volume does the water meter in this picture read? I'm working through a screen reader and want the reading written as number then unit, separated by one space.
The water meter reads 4092.18 ft³
